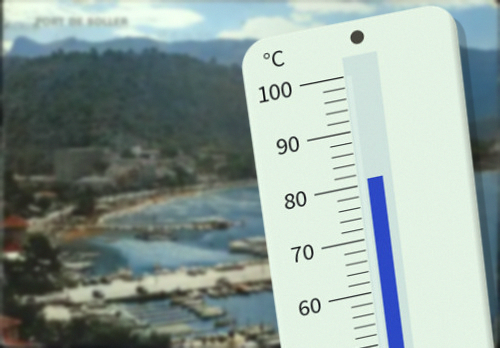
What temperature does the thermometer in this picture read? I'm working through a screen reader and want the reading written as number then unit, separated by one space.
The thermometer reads 81 °C
